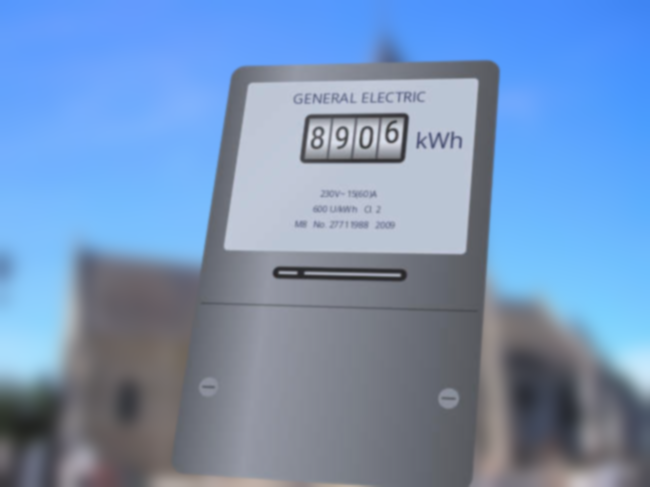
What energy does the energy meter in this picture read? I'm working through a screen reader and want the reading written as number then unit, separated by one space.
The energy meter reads 8906 kWh
